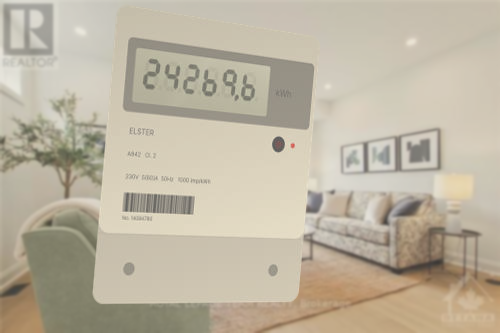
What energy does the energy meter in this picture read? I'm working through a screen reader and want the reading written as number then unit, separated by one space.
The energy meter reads 24269.6 kWh
